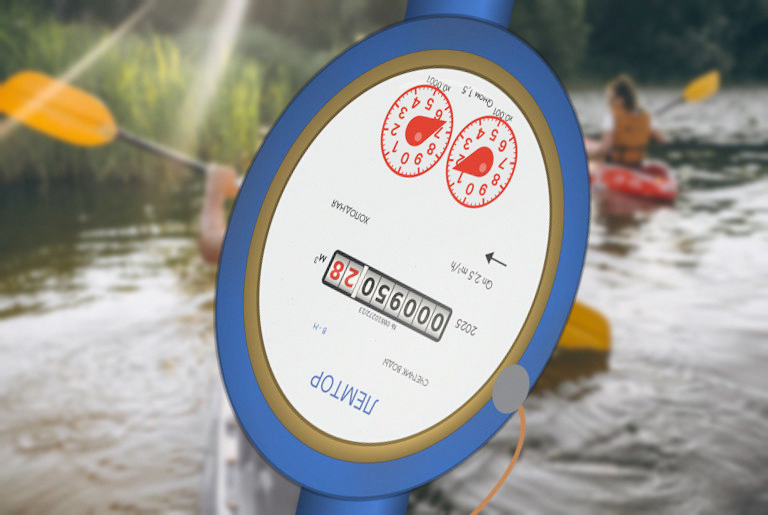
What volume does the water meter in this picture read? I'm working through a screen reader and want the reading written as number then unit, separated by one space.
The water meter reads 950.2816 m³
